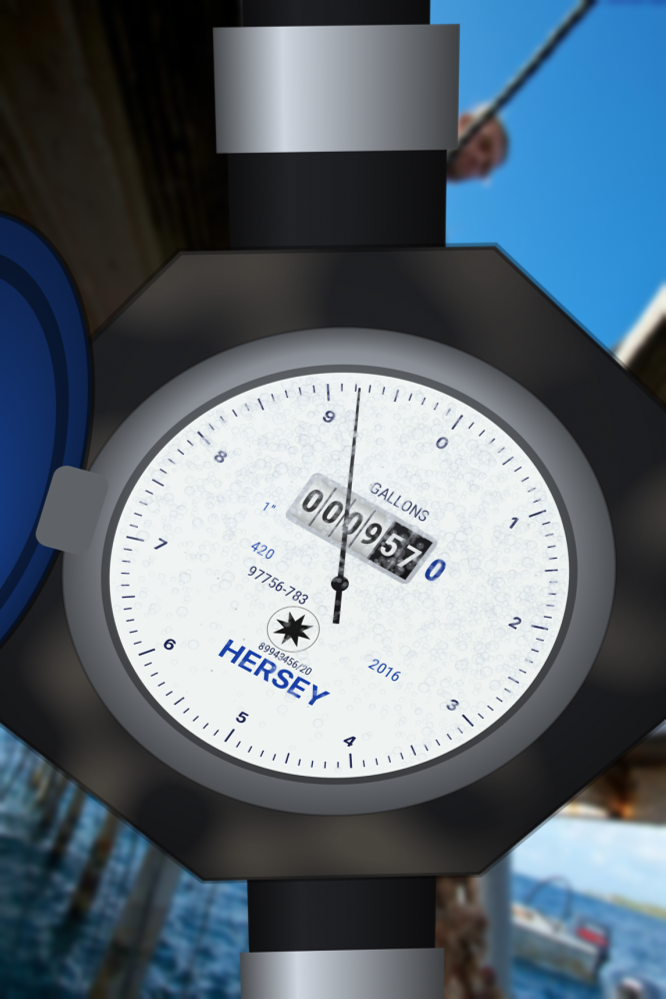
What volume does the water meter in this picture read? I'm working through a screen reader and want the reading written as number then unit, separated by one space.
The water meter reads 9569.2 gal
